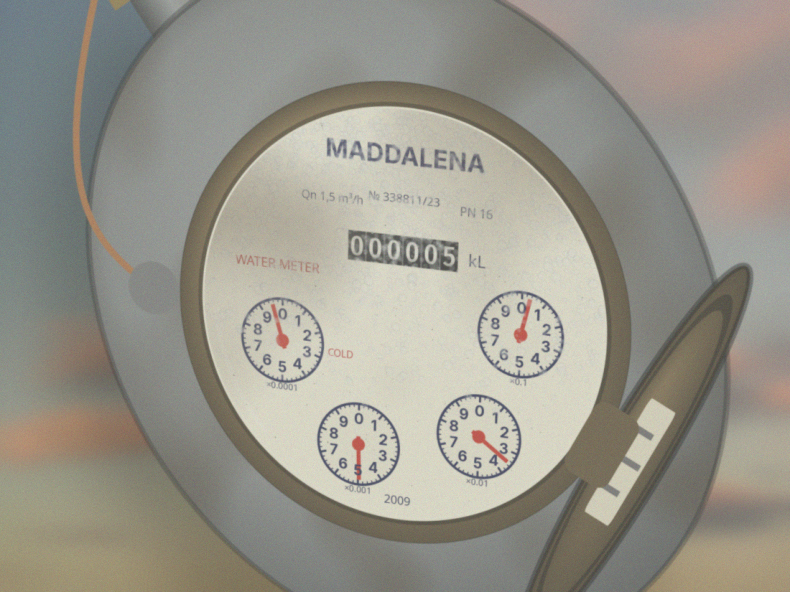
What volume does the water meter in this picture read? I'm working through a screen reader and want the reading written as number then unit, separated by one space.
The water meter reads 5.0349 kL
